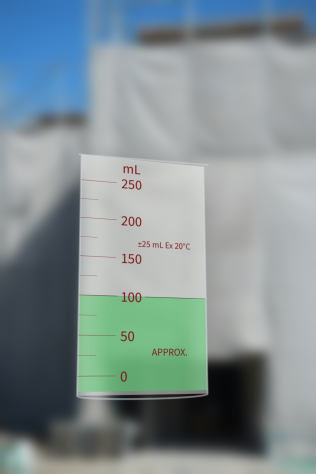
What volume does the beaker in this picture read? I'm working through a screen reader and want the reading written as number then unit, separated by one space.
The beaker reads 100 mL
